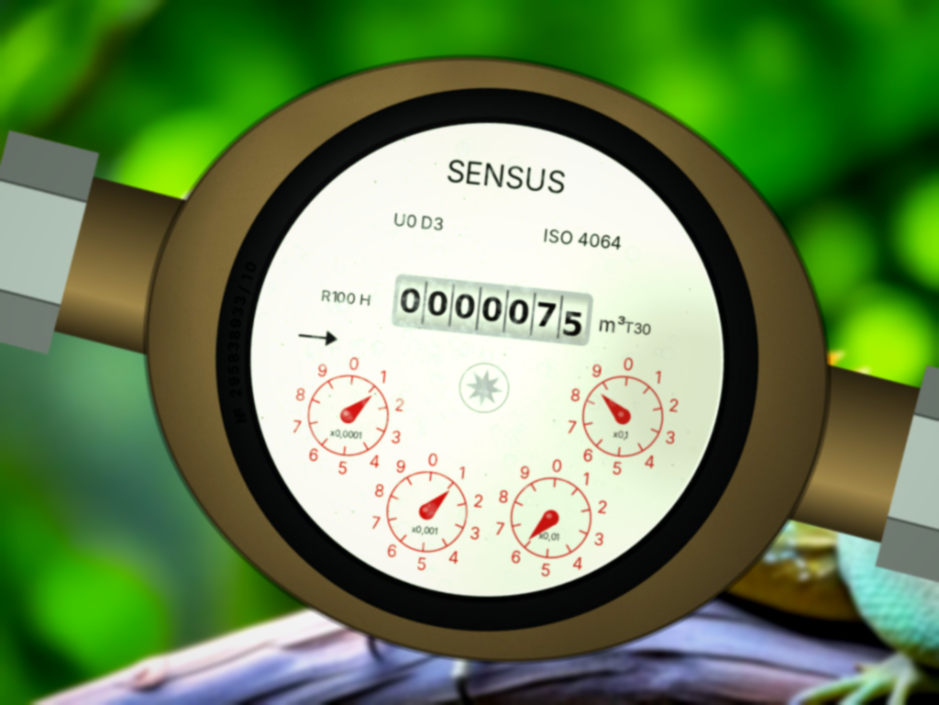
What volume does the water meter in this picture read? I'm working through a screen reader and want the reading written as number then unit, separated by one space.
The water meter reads 74.8611 m³
